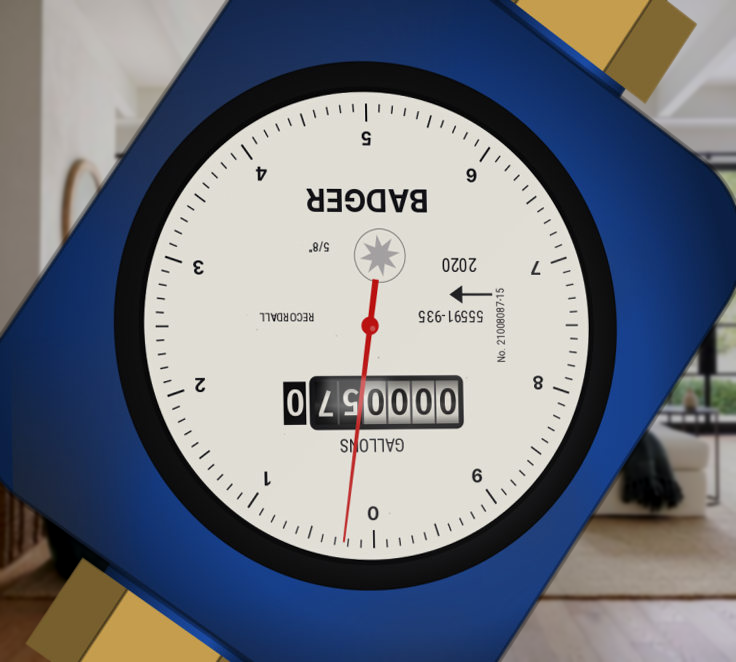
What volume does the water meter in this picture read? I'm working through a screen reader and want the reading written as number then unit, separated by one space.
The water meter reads 570.2 gal
